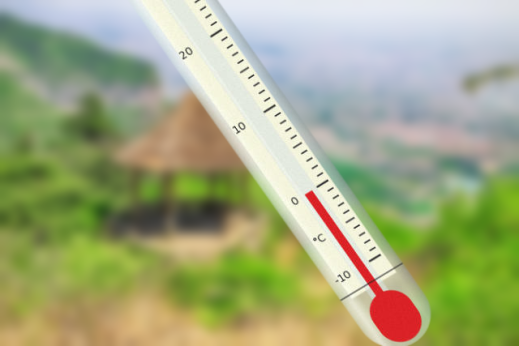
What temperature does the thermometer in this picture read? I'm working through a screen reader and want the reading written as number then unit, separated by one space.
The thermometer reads 0 °C
